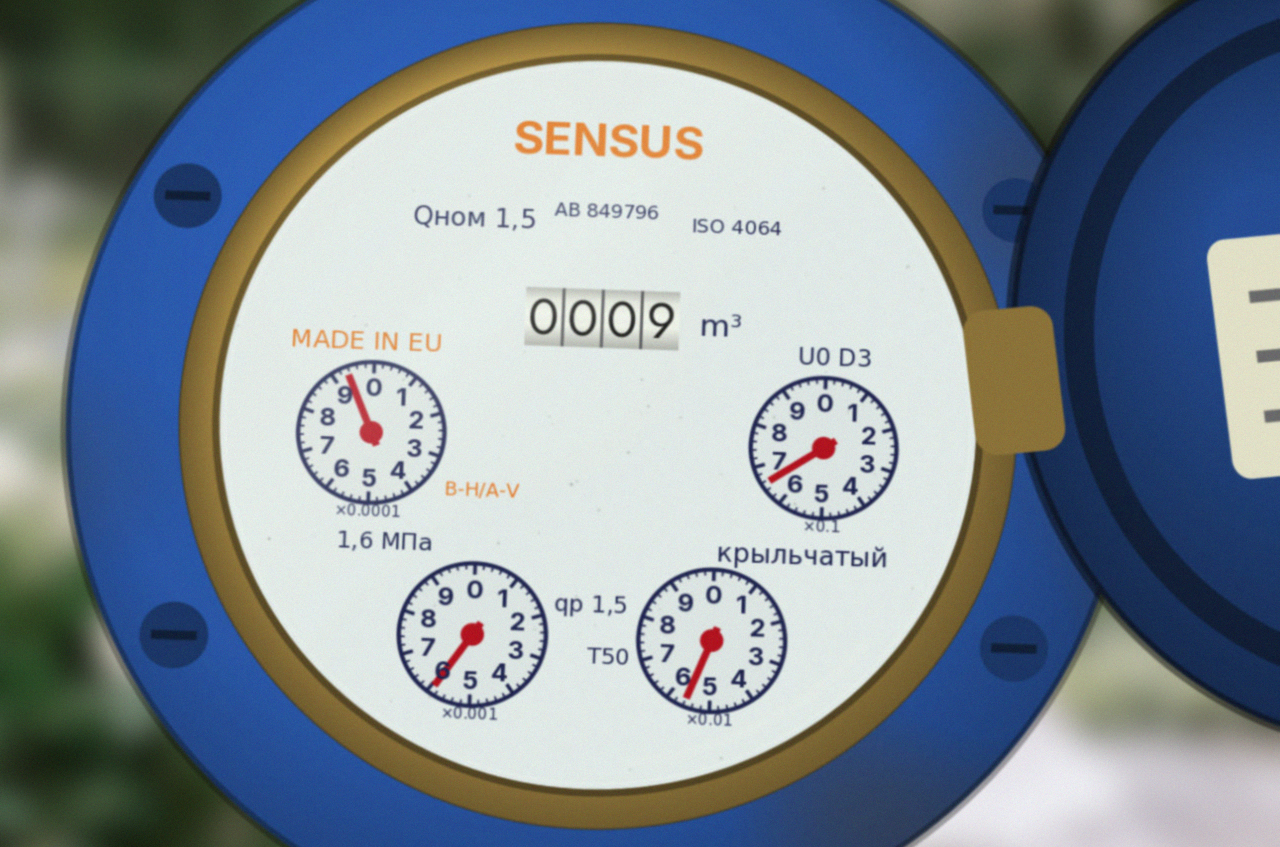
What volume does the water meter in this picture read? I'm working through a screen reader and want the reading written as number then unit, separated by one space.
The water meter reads 9.6559 m³
